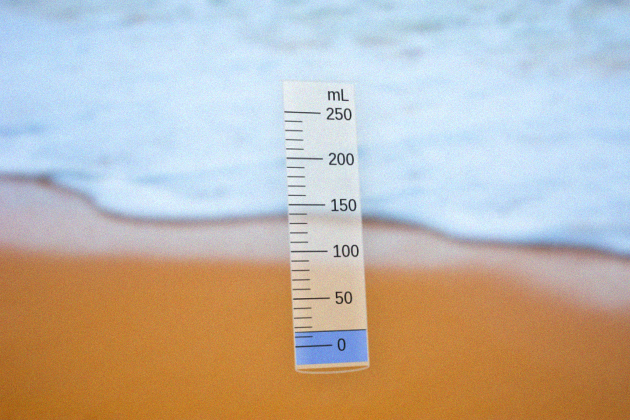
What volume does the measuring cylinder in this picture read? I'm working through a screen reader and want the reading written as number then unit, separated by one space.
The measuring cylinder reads 15 mL
